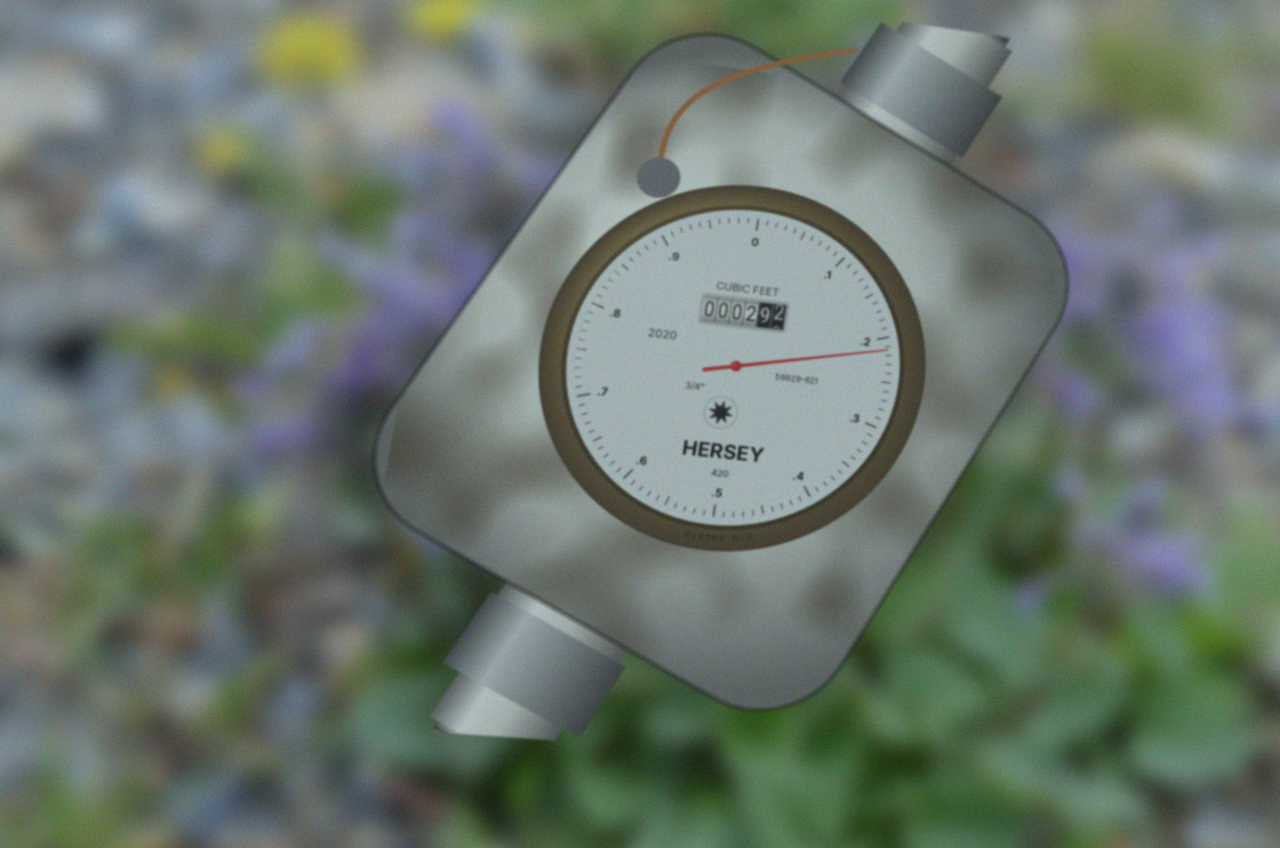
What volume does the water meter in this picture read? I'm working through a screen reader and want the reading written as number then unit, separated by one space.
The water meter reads 292.21 ft³
